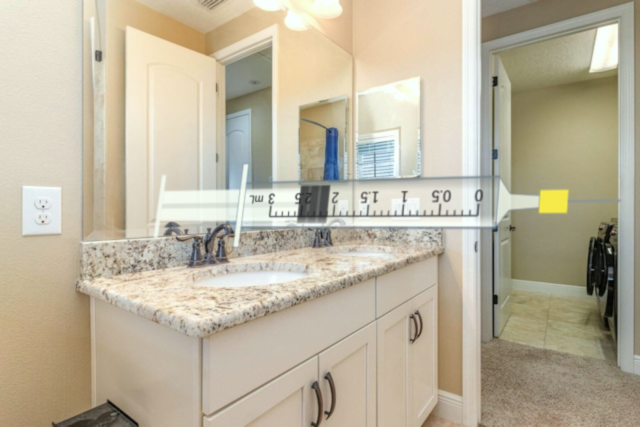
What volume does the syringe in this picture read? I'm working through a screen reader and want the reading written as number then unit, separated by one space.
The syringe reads 2.1 mL
